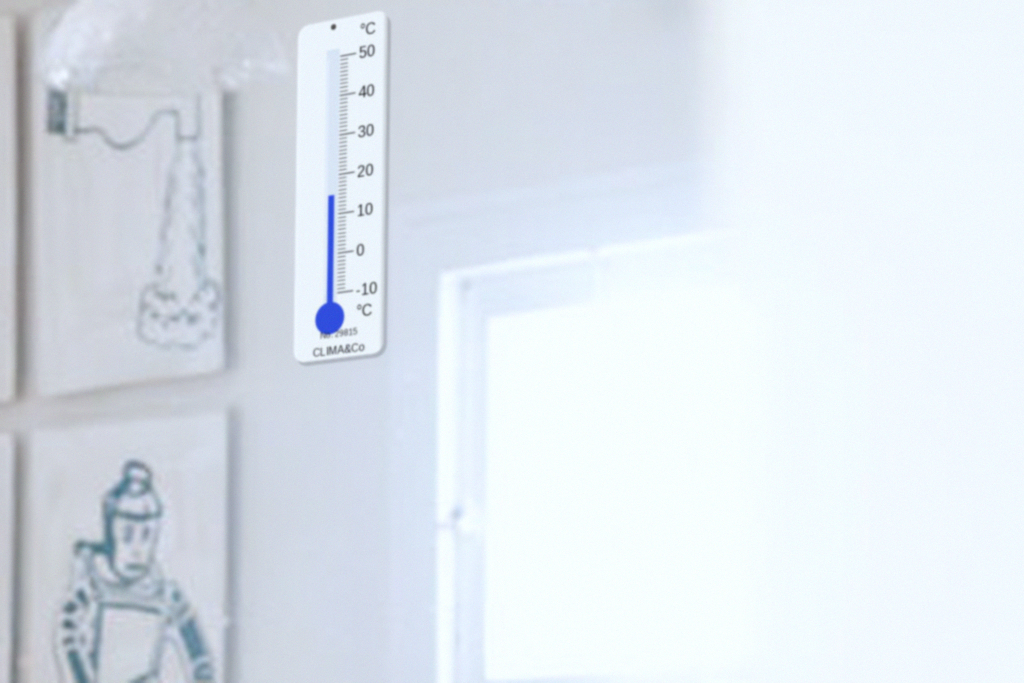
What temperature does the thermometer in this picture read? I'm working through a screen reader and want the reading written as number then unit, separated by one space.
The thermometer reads 15 °C
